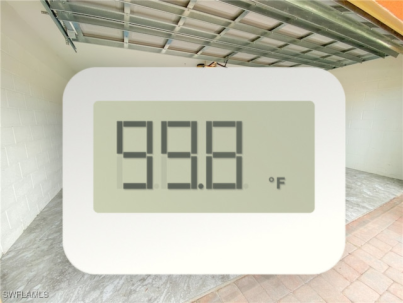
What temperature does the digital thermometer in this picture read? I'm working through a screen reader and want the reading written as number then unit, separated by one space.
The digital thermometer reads 99.8 °F
